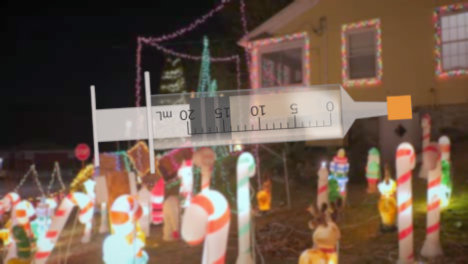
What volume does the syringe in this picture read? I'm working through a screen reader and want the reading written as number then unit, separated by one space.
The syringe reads 14 mL
